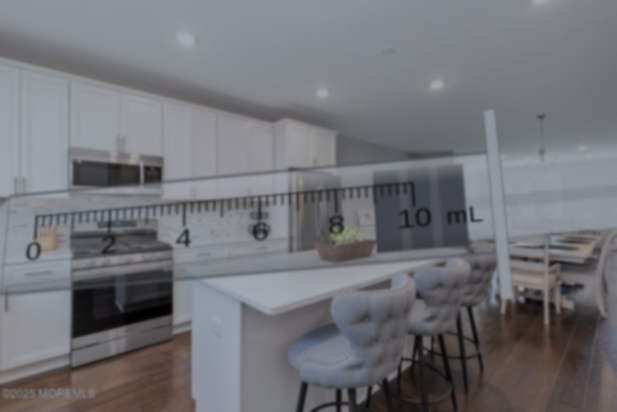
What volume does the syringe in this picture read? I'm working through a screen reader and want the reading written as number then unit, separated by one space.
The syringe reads 9 mL
